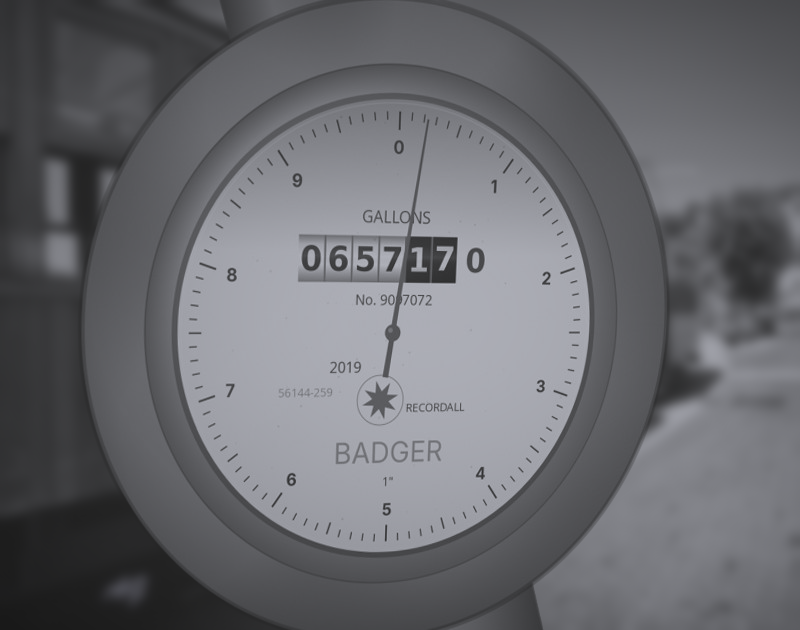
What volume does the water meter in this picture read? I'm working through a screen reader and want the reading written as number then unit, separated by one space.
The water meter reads 657170.2 gal
